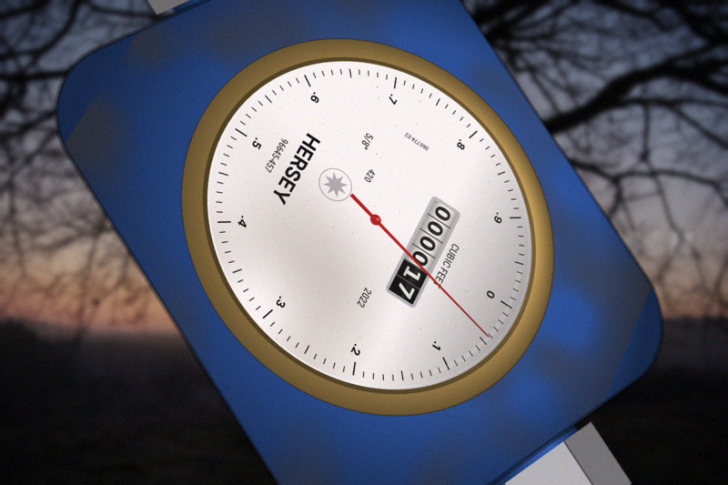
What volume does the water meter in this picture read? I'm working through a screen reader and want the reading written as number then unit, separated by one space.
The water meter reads 17.04 ft³
